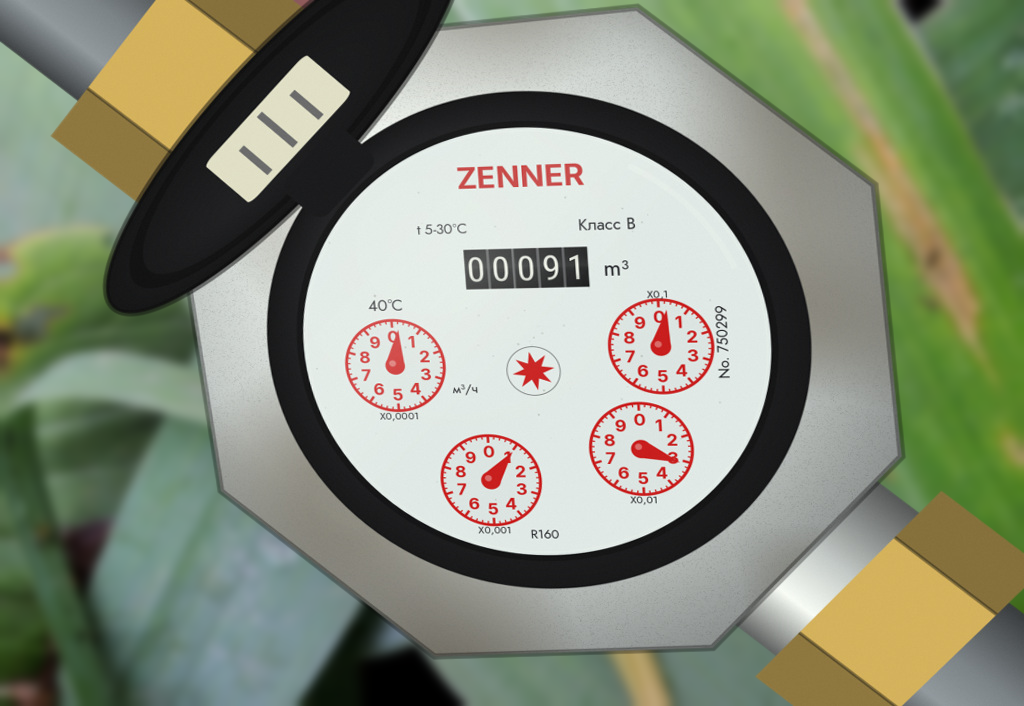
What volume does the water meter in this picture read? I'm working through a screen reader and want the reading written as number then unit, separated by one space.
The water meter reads 91.0310 m³
